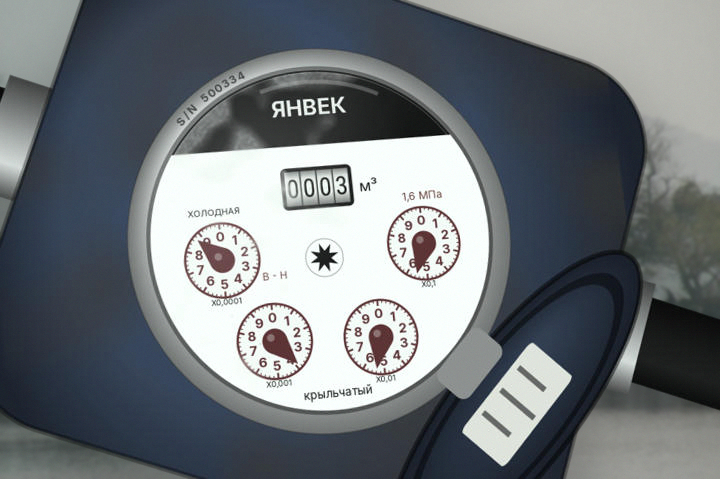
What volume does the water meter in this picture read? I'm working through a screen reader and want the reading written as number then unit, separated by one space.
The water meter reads 3.5538 m³
